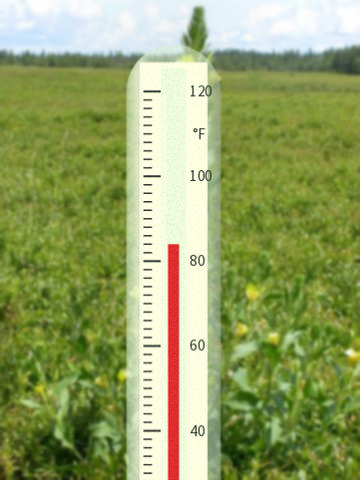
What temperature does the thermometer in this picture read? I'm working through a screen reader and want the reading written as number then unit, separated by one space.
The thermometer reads 84 °F
